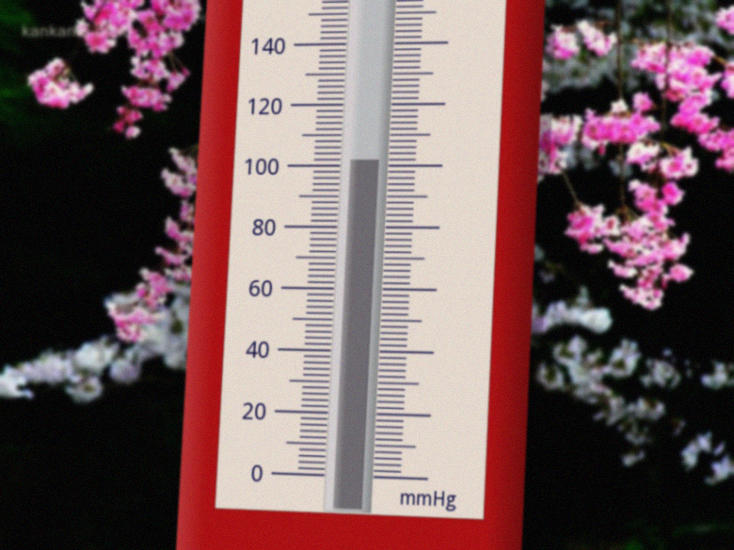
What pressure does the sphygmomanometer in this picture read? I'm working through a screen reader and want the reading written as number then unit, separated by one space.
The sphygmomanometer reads 102 mmHg
